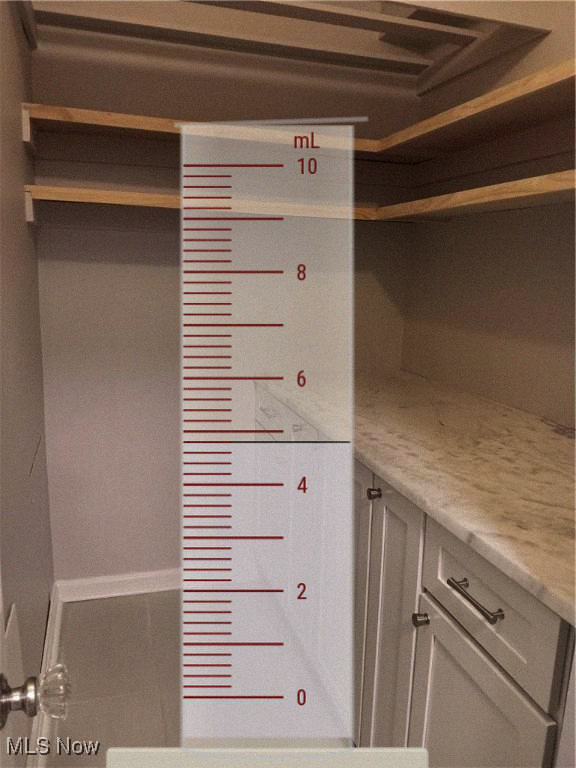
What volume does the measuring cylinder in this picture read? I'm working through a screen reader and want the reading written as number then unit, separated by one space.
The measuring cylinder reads 4.8 mL
